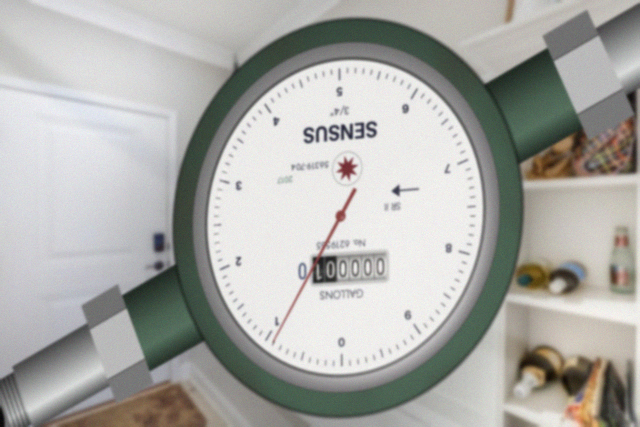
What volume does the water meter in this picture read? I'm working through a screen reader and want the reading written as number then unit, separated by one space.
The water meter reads 10.9 gal
